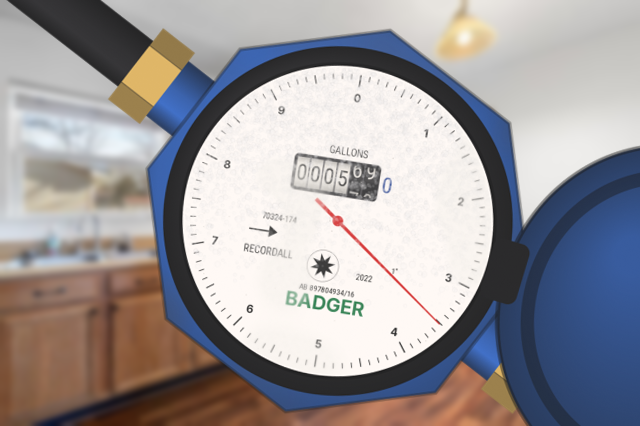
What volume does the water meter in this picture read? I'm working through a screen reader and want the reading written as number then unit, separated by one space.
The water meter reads 5693.5 gal
